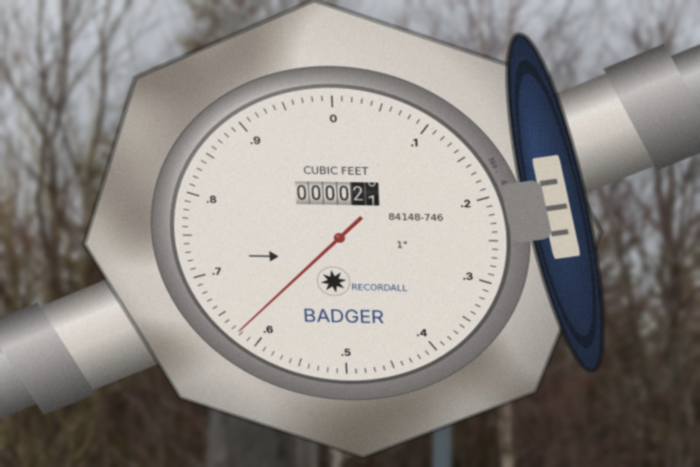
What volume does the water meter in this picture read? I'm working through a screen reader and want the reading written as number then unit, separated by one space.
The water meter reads 20.62 ft³
